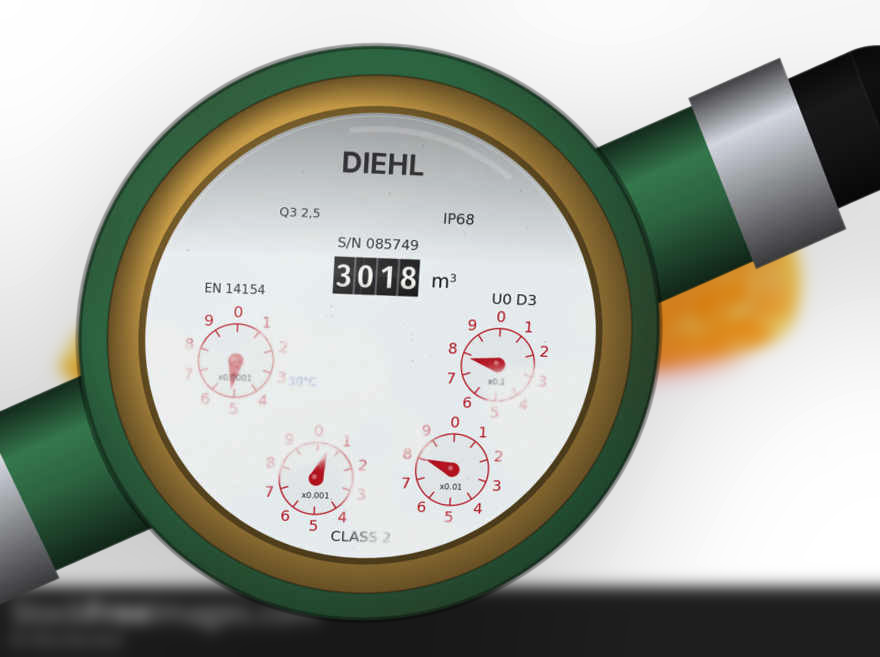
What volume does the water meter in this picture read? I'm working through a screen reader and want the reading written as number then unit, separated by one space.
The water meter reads 3018.7805 m³
